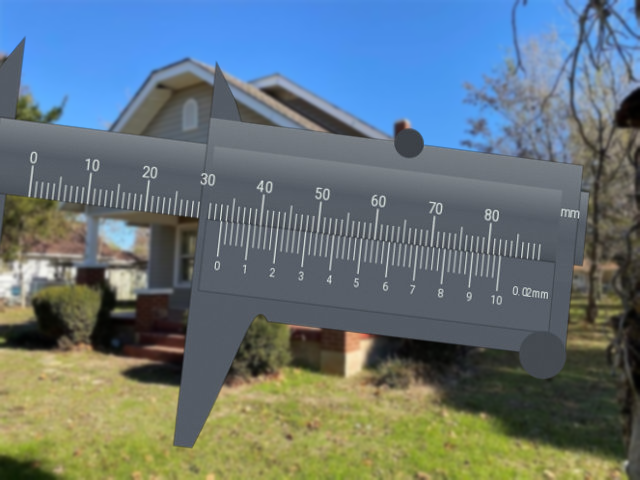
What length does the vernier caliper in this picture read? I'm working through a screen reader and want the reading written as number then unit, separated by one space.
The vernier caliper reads 33.2 mm
